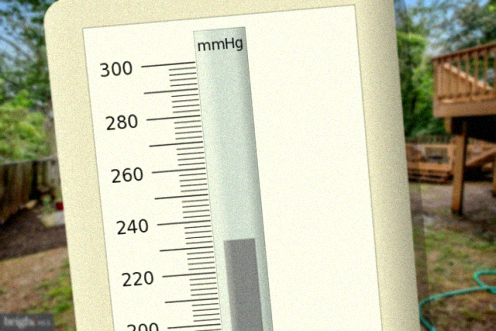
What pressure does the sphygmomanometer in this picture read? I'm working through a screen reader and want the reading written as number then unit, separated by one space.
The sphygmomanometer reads 232 mmHg
